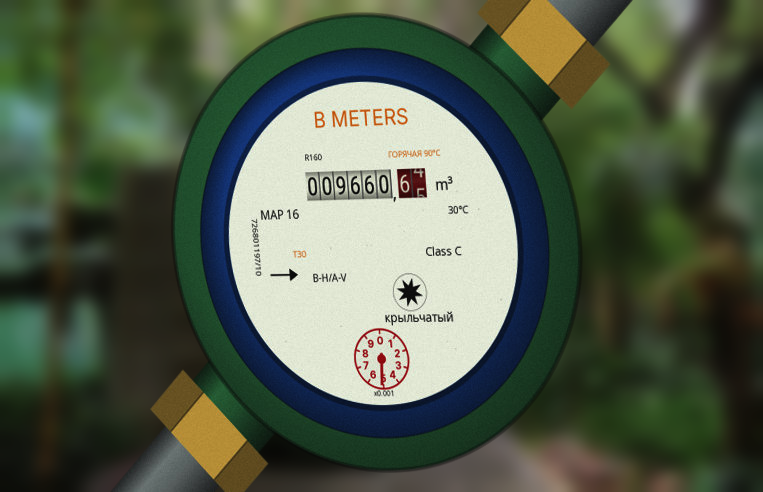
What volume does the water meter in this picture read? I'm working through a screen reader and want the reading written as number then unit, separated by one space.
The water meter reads 9660.645 m³
